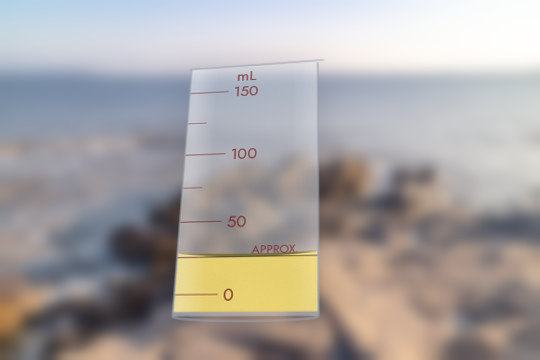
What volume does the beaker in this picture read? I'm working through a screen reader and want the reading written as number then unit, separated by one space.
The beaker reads 25 mL
